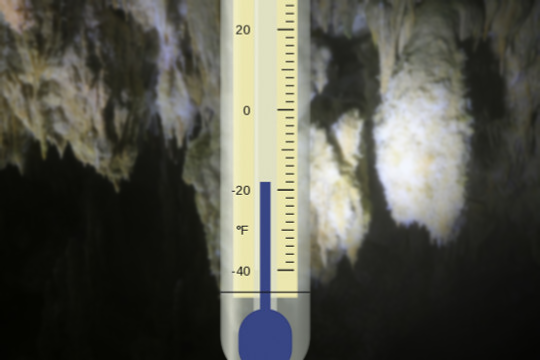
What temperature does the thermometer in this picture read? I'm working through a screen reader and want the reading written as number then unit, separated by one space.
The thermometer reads -18 °F
